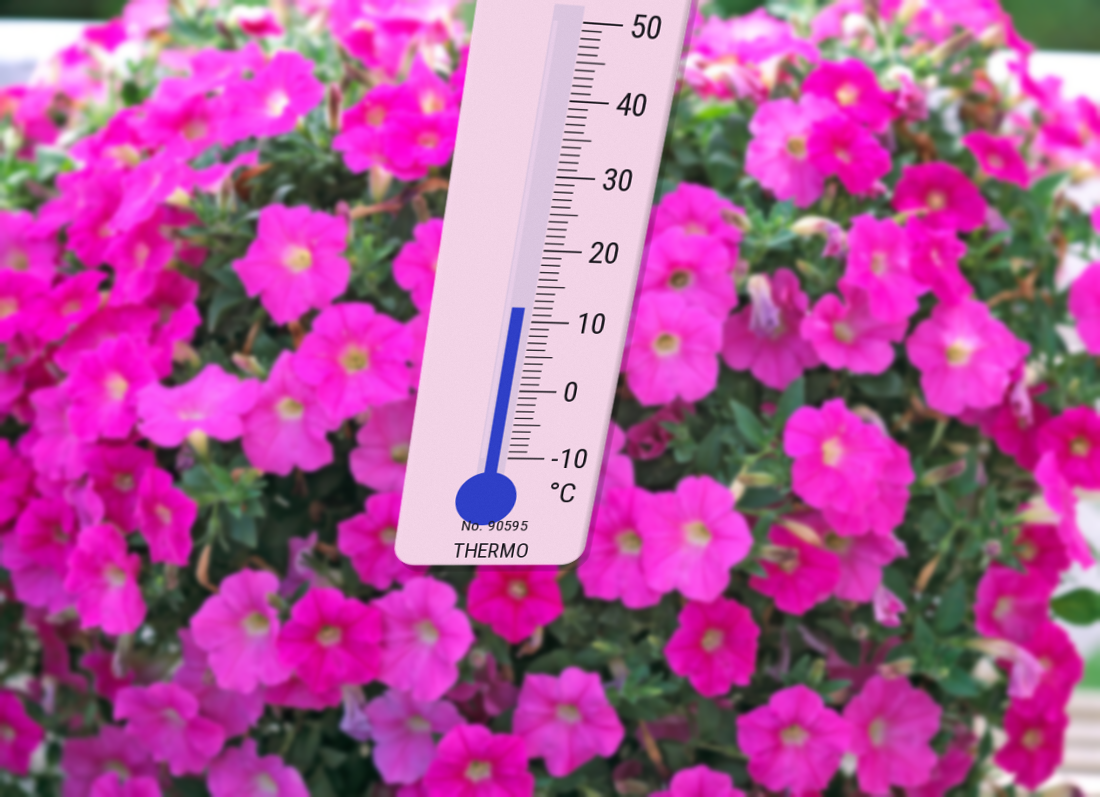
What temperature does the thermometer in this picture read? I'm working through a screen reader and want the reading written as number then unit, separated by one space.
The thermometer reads 12 °C
